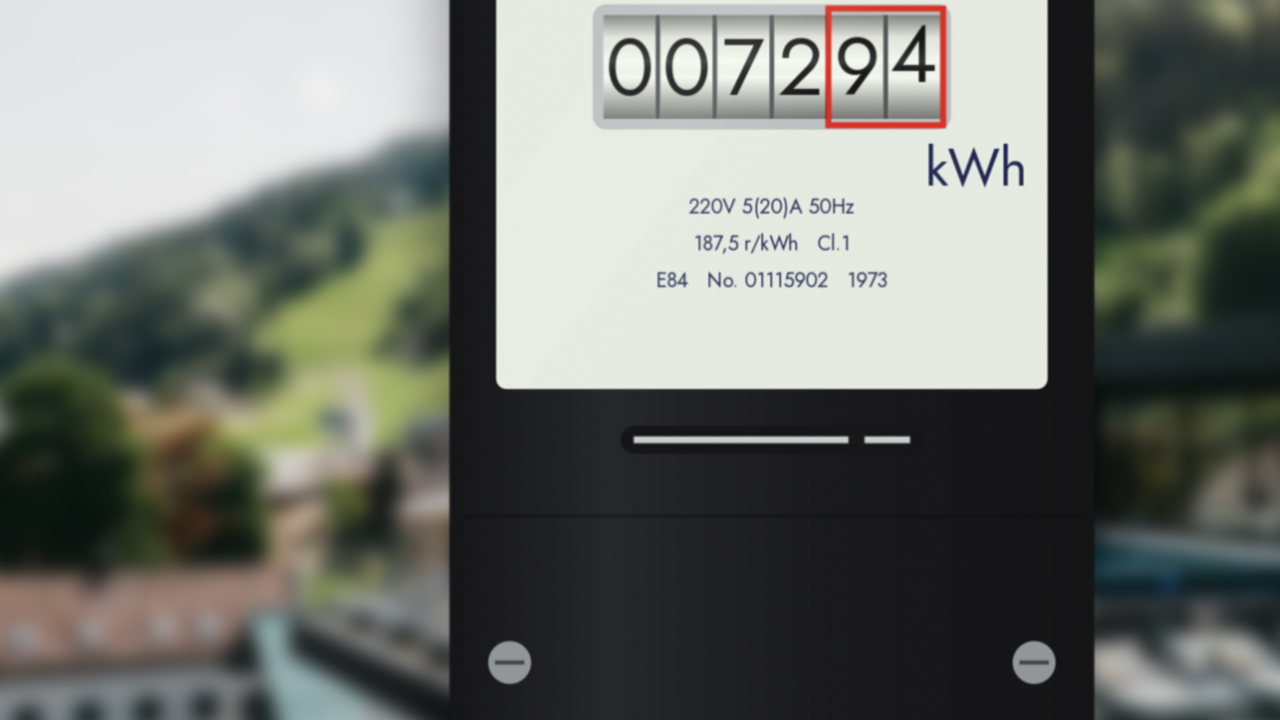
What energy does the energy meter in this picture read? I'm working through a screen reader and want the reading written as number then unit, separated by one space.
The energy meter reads 72.94 kWh
